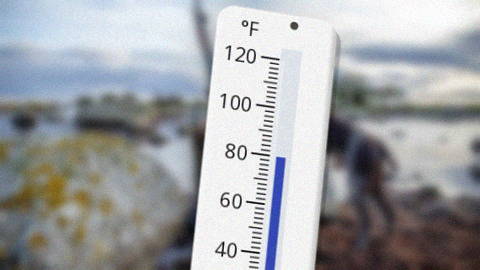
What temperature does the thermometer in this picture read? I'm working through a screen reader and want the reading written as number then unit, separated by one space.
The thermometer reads 80 °F
